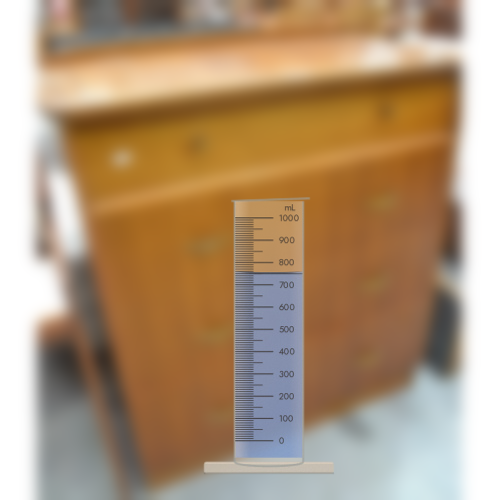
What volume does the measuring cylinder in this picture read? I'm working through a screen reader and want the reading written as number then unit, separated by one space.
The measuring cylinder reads 750 mL
